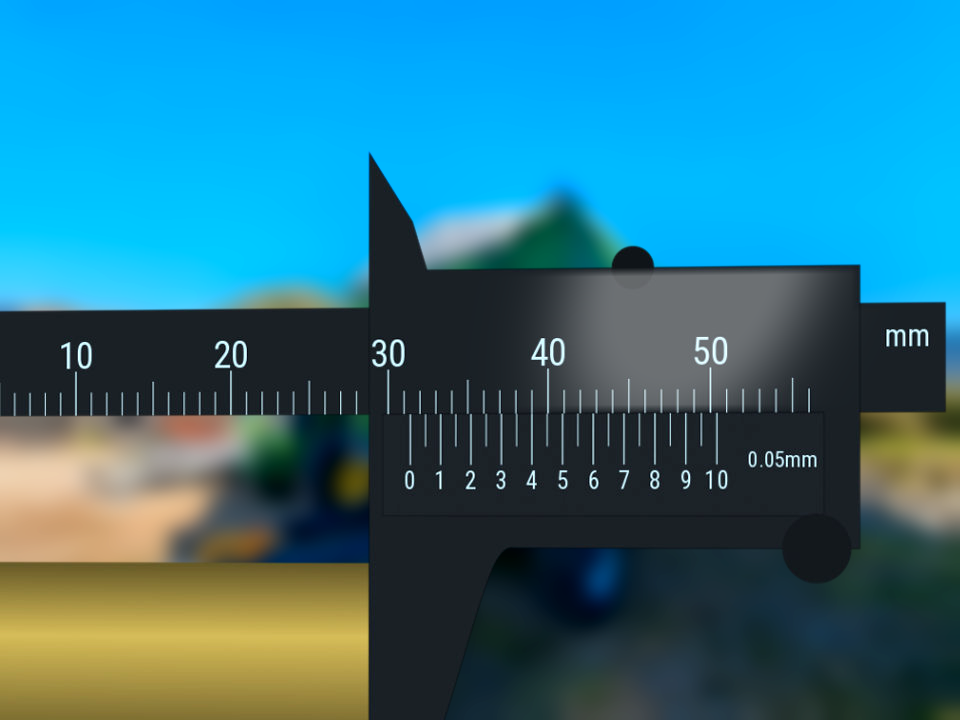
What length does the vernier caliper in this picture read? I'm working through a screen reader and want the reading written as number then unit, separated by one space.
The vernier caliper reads 31.4 mm
